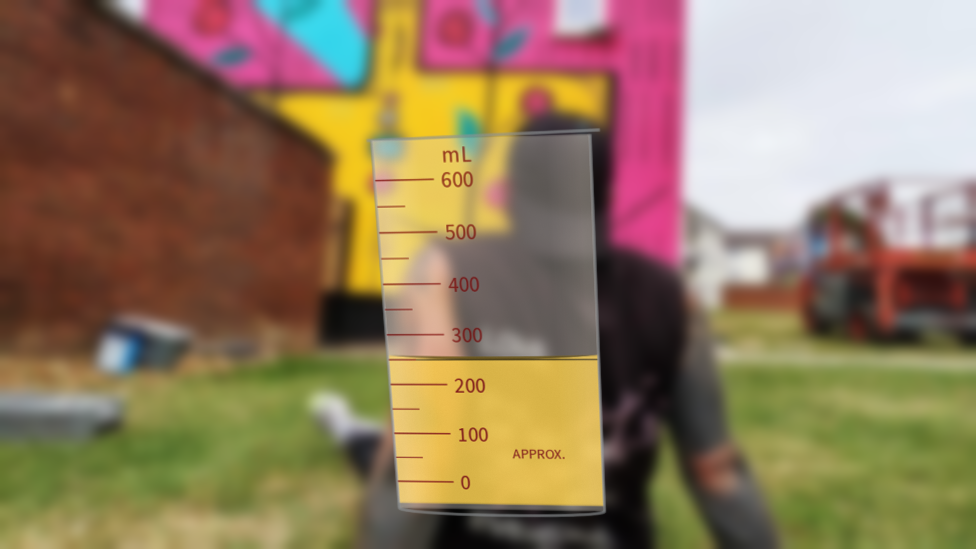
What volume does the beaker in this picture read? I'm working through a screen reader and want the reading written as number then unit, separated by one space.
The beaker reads 250 mL
